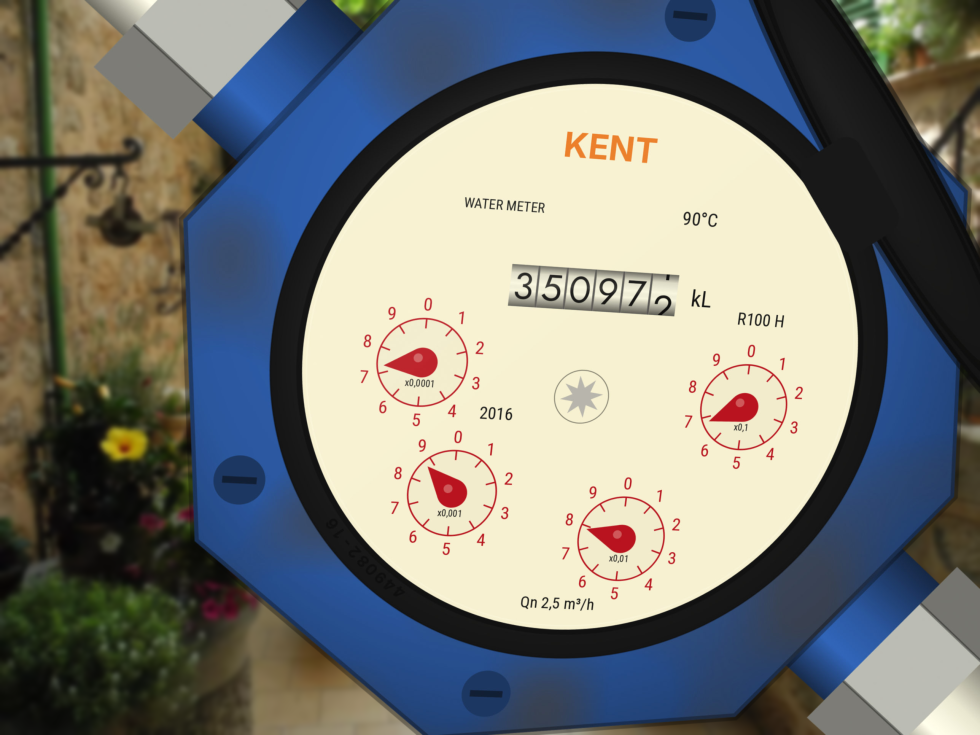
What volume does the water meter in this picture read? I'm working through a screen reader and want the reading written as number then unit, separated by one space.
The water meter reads 350971.6787 kL
